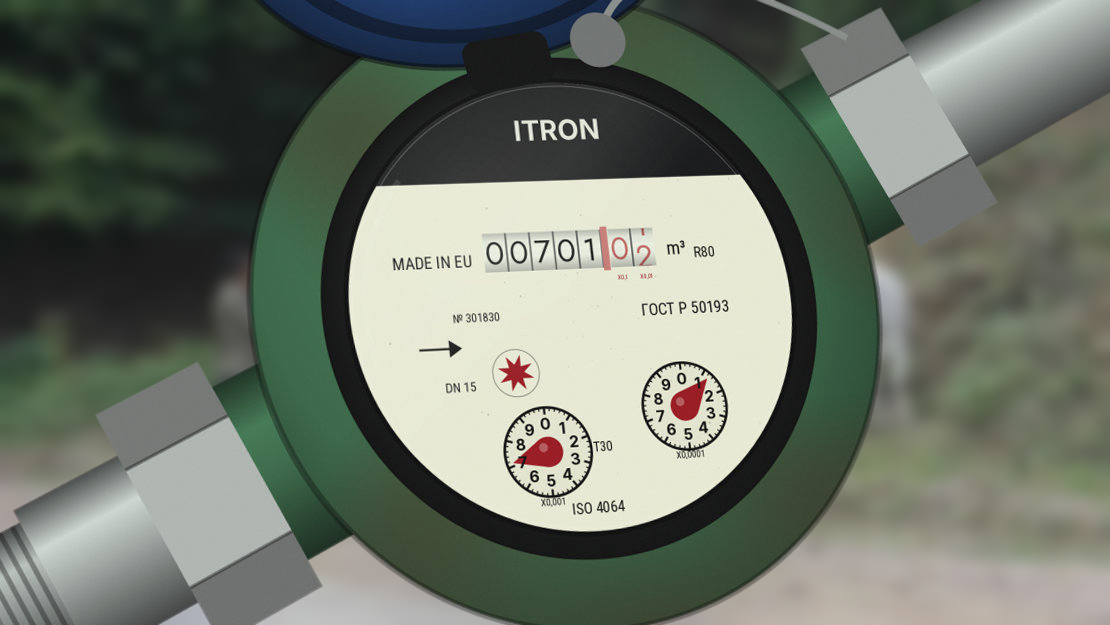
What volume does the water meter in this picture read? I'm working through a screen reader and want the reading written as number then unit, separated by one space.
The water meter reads 701.0171 m³
